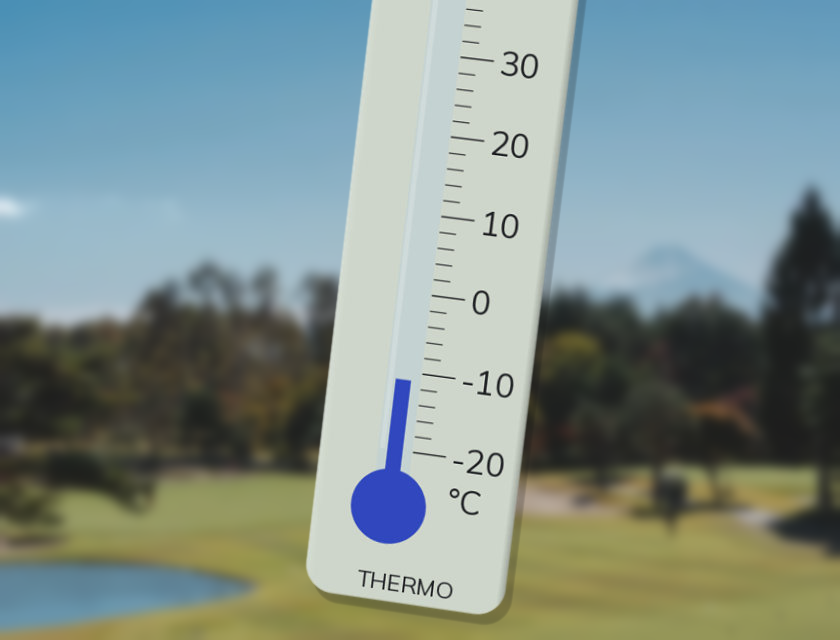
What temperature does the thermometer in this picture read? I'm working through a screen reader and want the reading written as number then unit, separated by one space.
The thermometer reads -11 °C
